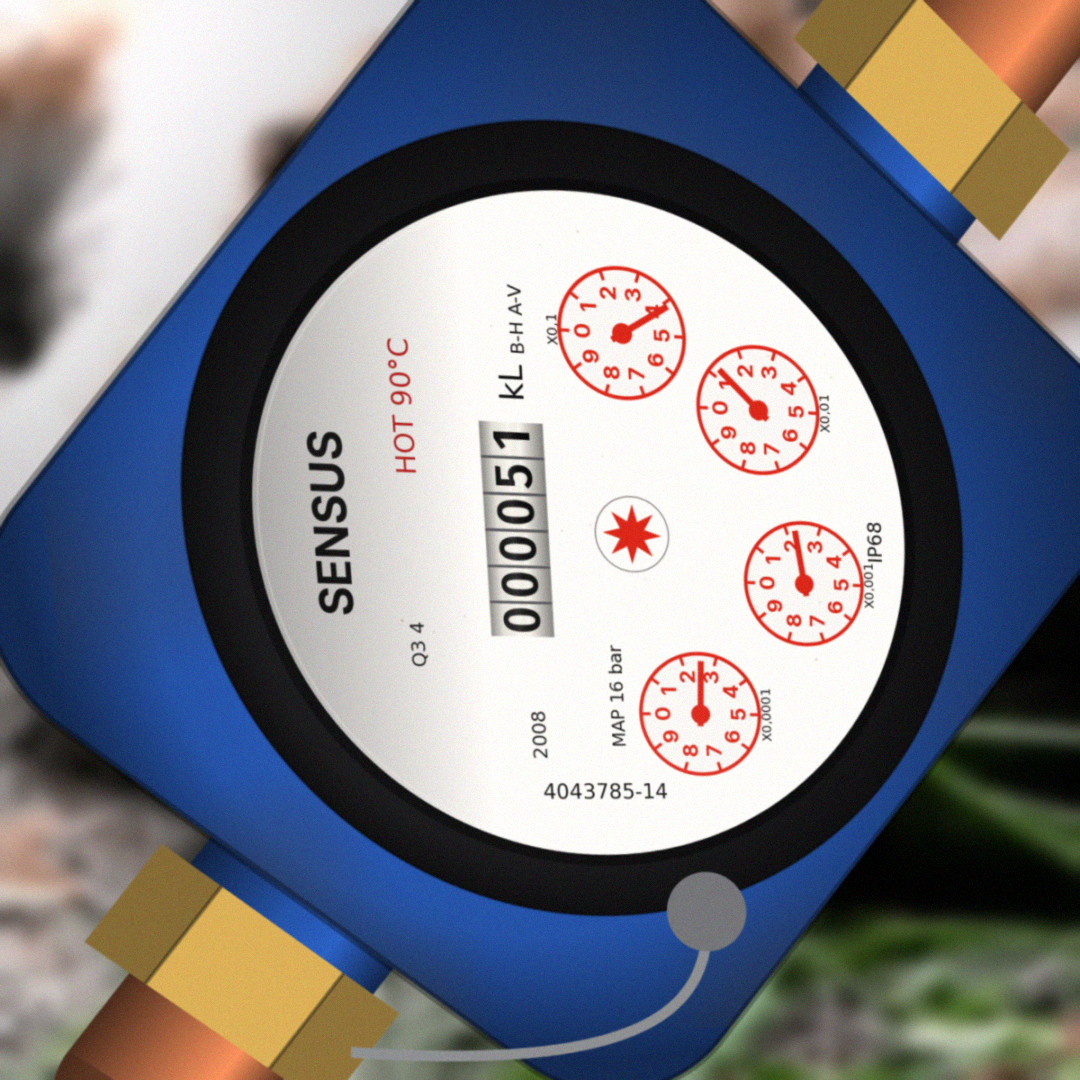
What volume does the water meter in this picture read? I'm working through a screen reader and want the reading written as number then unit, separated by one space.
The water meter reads 51.4122 kL
